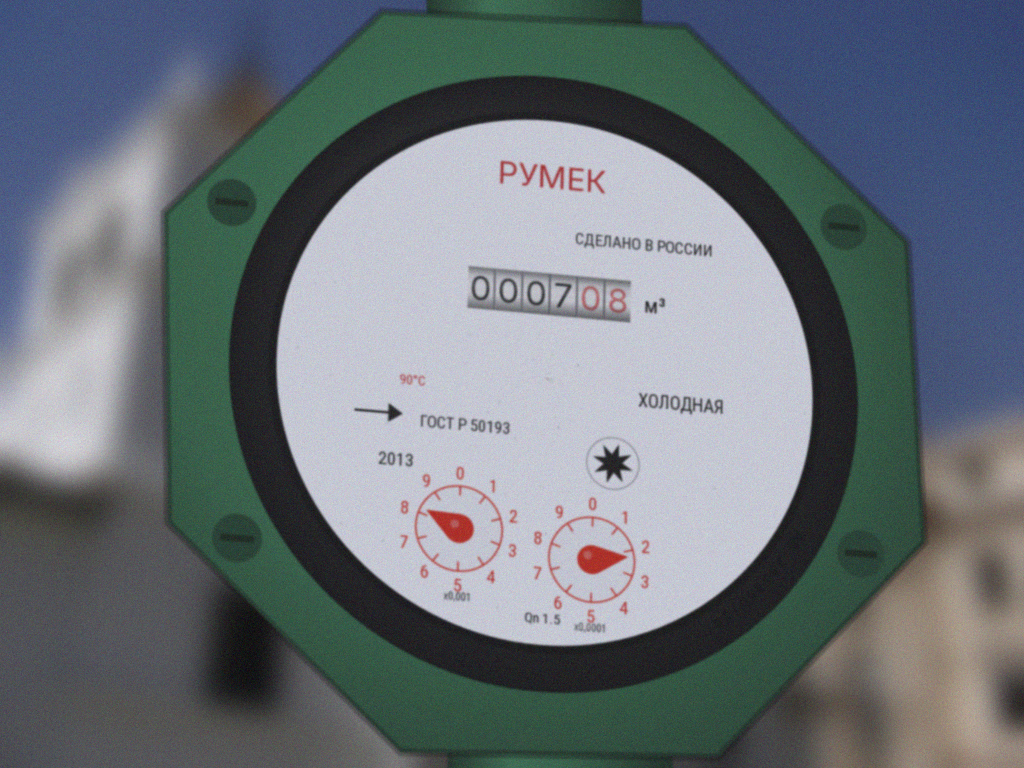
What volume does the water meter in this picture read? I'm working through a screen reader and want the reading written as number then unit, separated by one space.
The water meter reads 7.0882 m³
